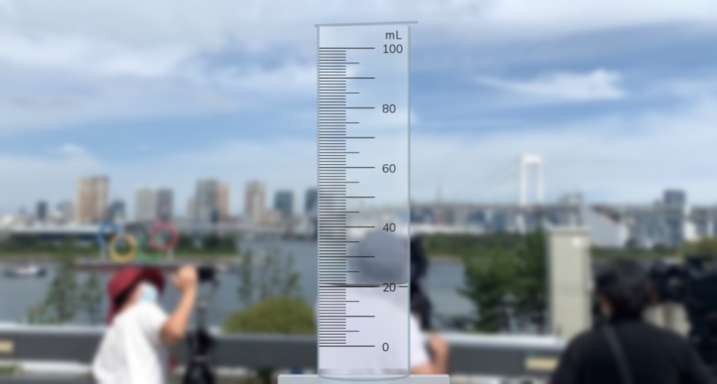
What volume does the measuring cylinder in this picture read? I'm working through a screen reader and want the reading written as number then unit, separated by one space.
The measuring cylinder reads 20 mL
